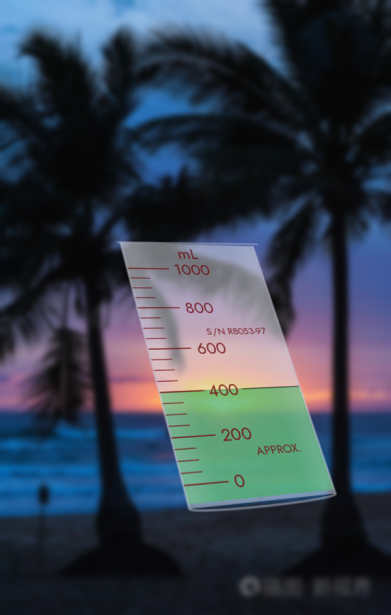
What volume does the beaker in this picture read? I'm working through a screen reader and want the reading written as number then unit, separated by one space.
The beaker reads 400 mL
